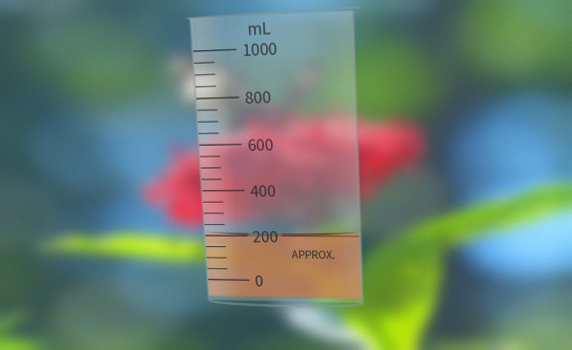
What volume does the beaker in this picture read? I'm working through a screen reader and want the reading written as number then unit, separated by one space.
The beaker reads 200 mL
